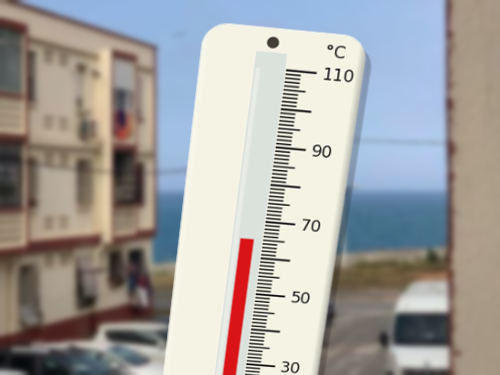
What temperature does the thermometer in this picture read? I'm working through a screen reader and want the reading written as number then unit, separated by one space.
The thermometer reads 65 °C
